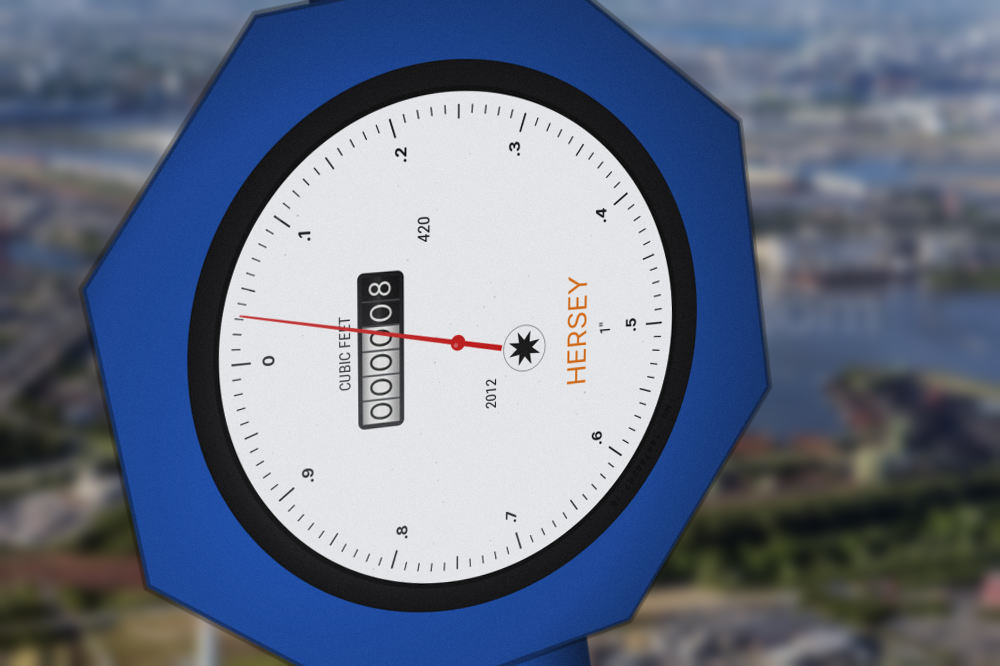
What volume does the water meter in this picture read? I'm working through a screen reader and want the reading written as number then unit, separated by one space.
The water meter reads 8.03 ft³
